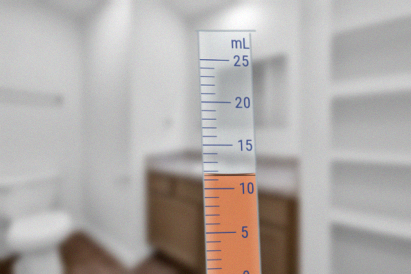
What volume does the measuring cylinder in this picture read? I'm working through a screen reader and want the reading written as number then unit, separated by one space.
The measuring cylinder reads 11.5 mL
